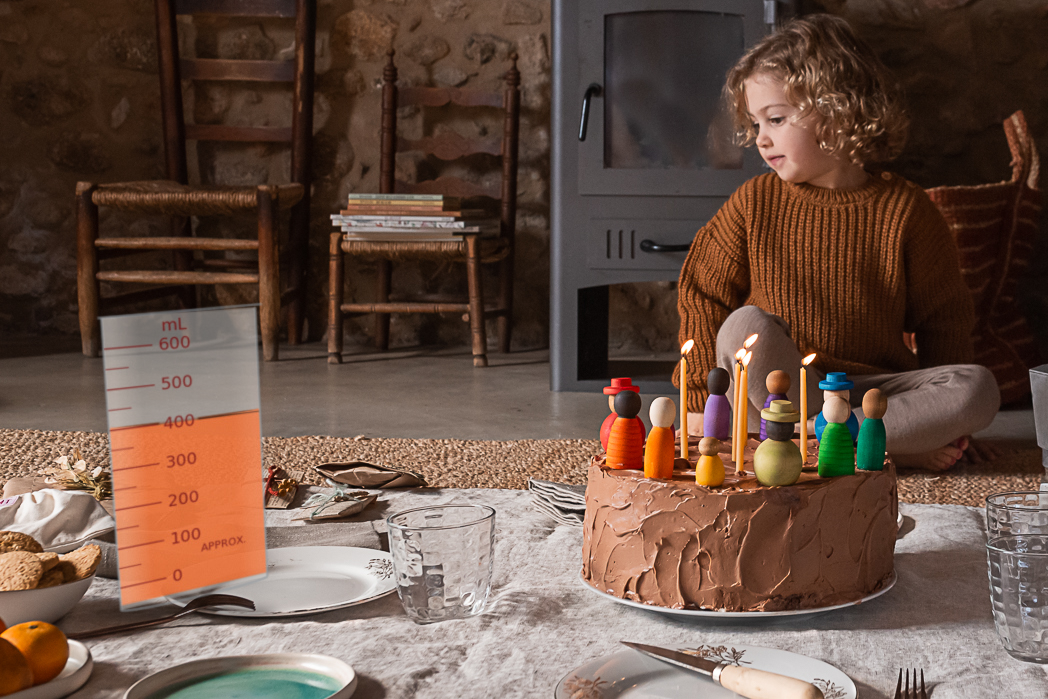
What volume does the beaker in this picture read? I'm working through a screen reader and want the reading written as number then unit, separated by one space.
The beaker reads 400 mL
